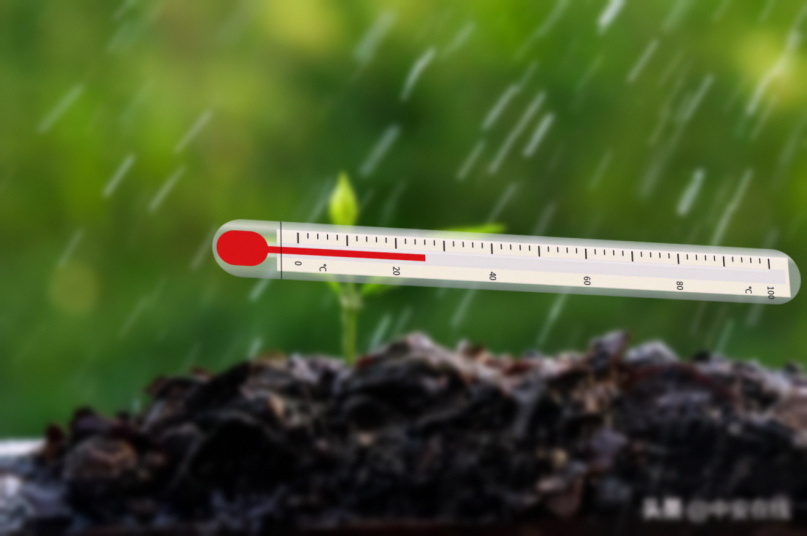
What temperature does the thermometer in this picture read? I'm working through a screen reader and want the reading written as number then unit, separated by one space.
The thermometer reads 26 °C
